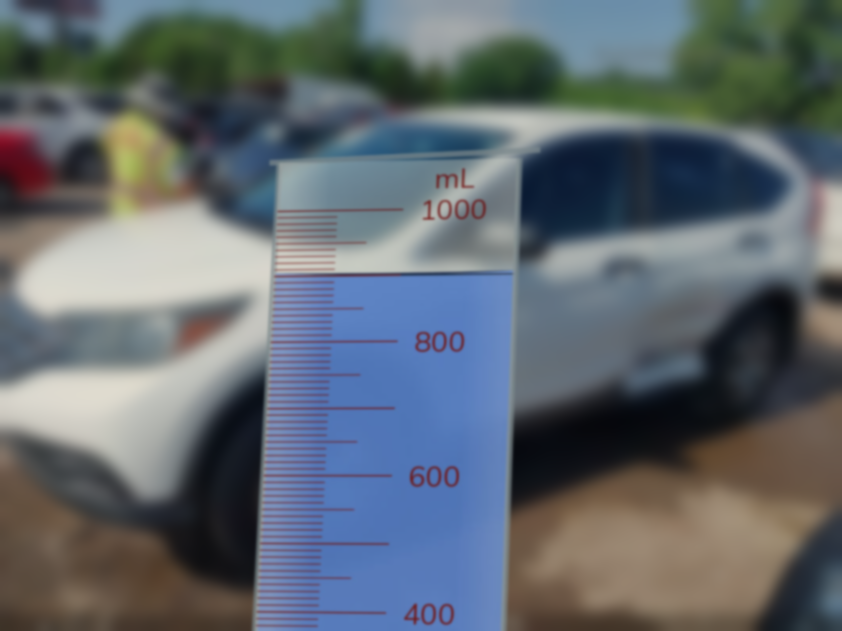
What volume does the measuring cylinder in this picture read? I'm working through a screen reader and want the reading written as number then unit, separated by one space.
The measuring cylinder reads 900 mL
